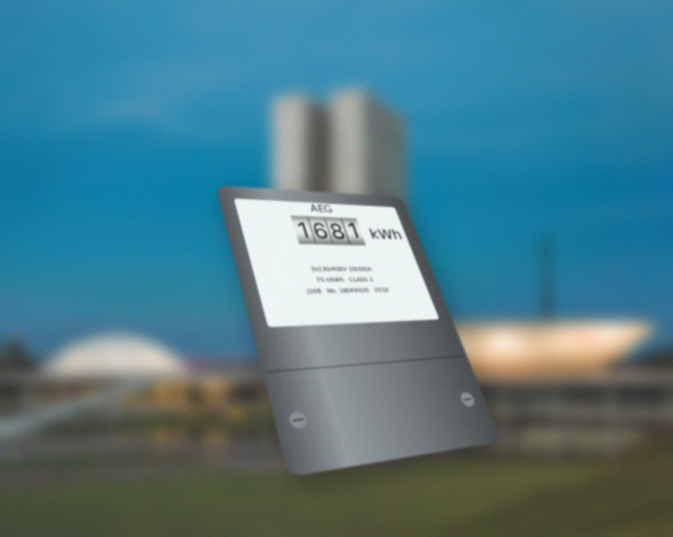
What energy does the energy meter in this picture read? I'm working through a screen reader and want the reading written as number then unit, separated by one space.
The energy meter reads 1681 kWh
